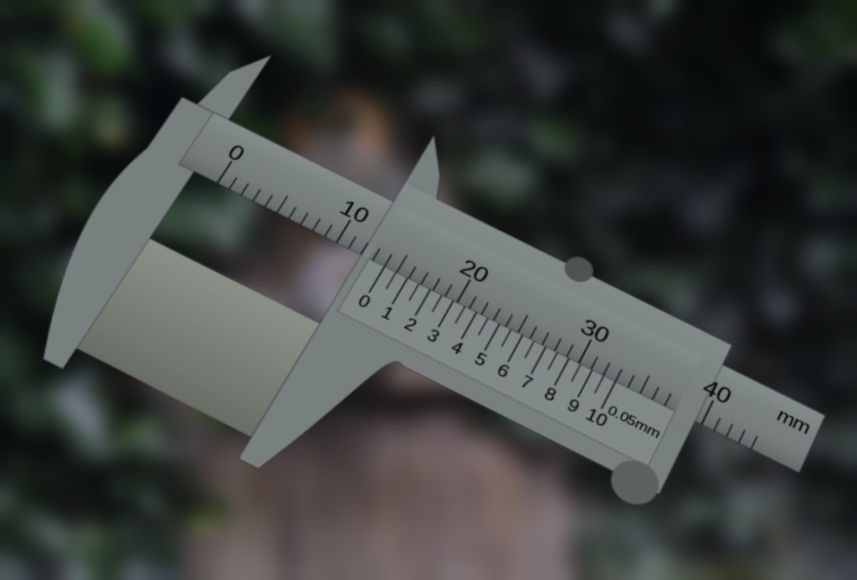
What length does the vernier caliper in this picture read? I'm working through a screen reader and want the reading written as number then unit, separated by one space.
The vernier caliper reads 14.0 mm
